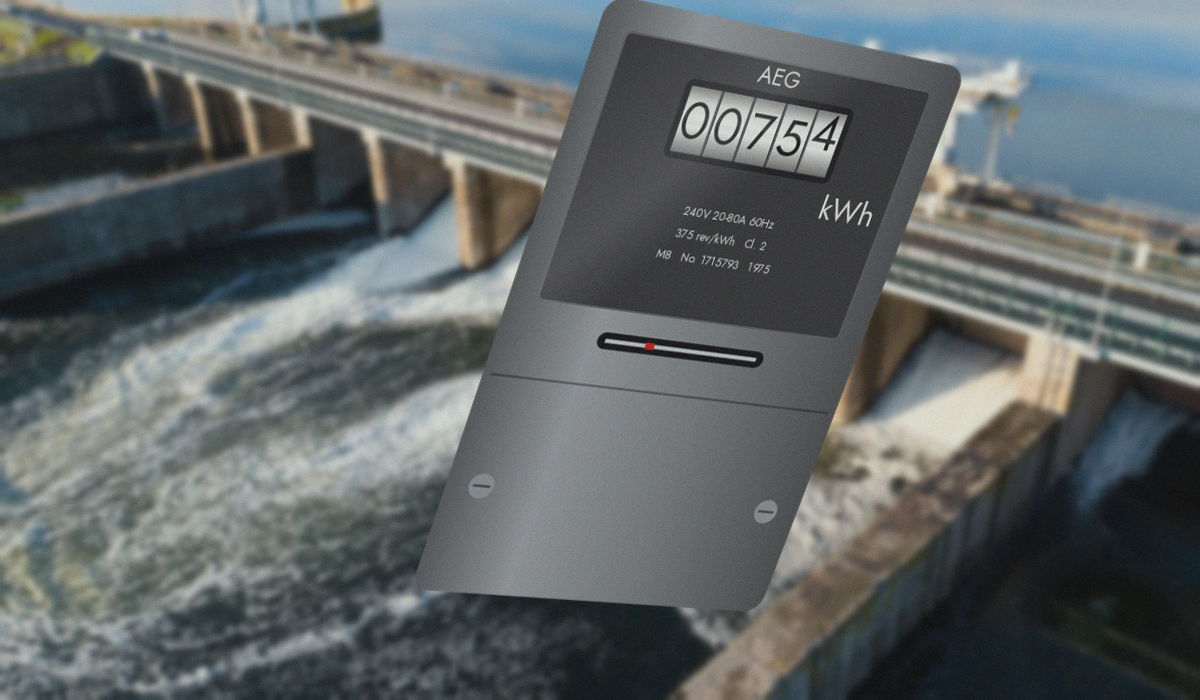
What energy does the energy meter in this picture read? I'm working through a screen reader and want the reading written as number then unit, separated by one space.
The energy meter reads 754 kWh
